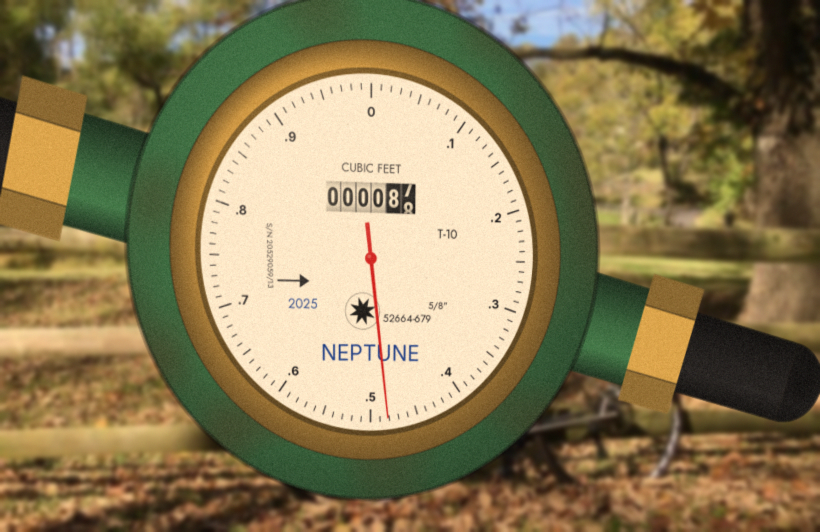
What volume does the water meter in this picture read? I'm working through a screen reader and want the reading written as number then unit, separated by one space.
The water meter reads 87.48 ft³
